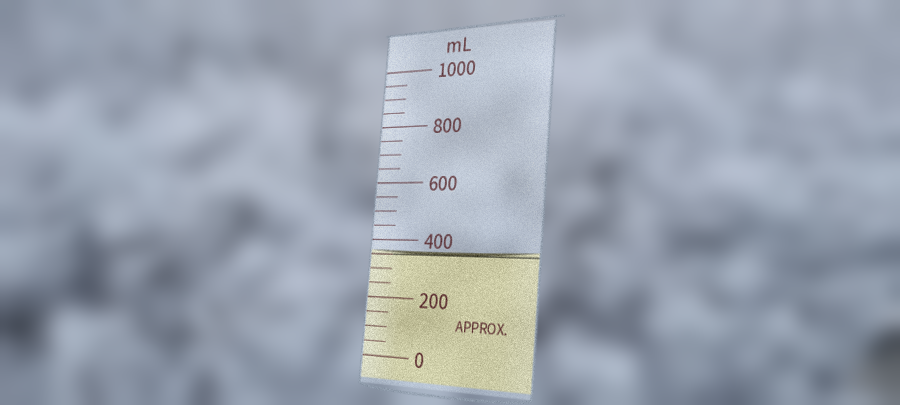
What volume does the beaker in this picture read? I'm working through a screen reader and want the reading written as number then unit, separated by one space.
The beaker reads 350 mL
